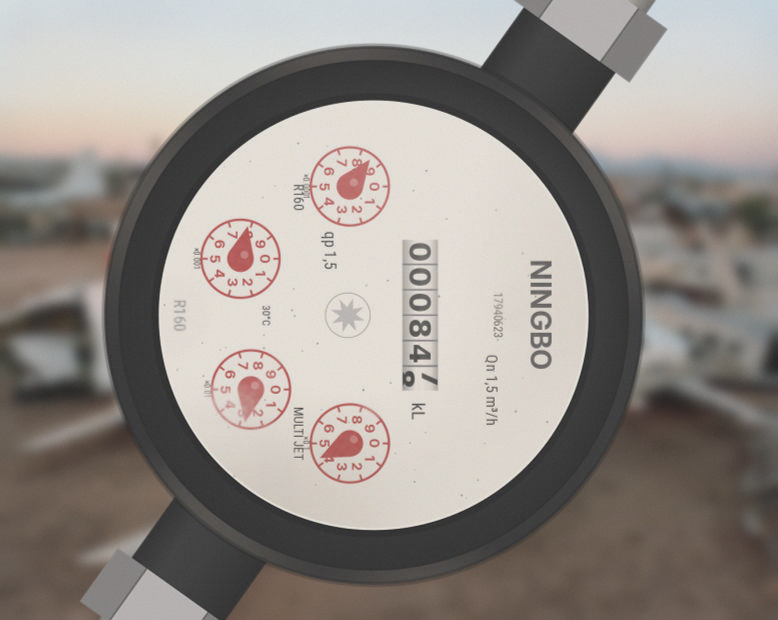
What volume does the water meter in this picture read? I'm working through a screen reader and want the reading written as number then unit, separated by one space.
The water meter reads 847.4278 kL
